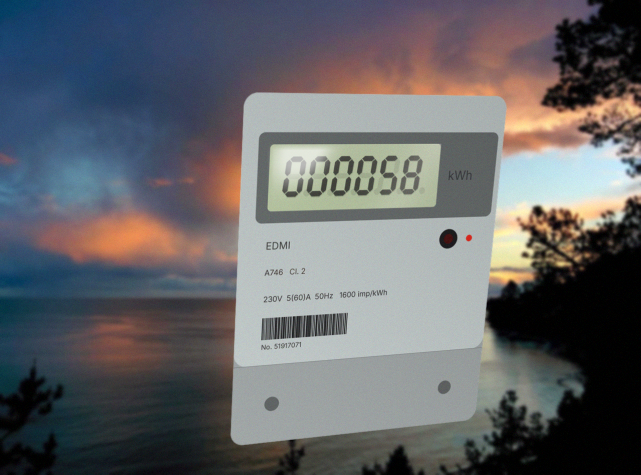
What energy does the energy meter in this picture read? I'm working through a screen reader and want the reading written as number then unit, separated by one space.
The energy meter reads 58 kWh
